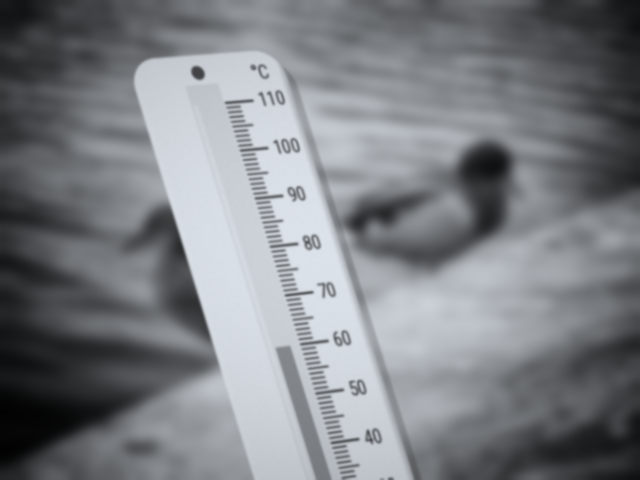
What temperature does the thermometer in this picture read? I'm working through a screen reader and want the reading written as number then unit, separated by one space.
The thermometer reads 60 °C
